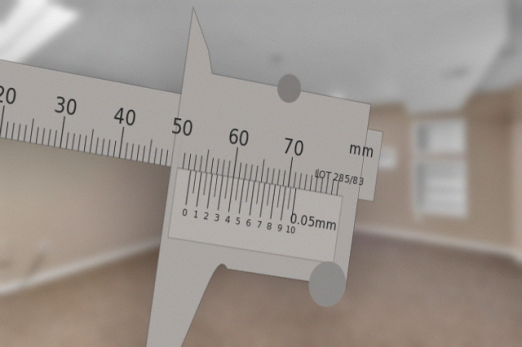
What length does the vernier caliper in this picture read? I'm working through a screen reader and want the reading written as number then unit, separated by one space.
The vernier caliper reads 52.4 mm
